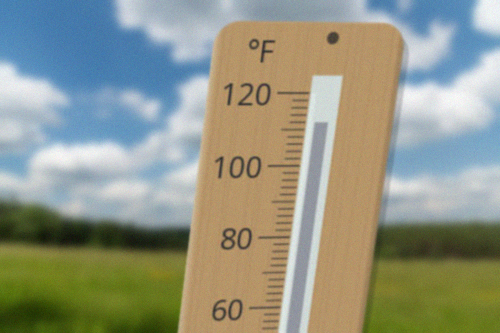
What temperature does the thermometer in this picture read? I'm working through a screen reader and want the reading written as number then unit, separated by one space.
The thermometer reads 112 °F
